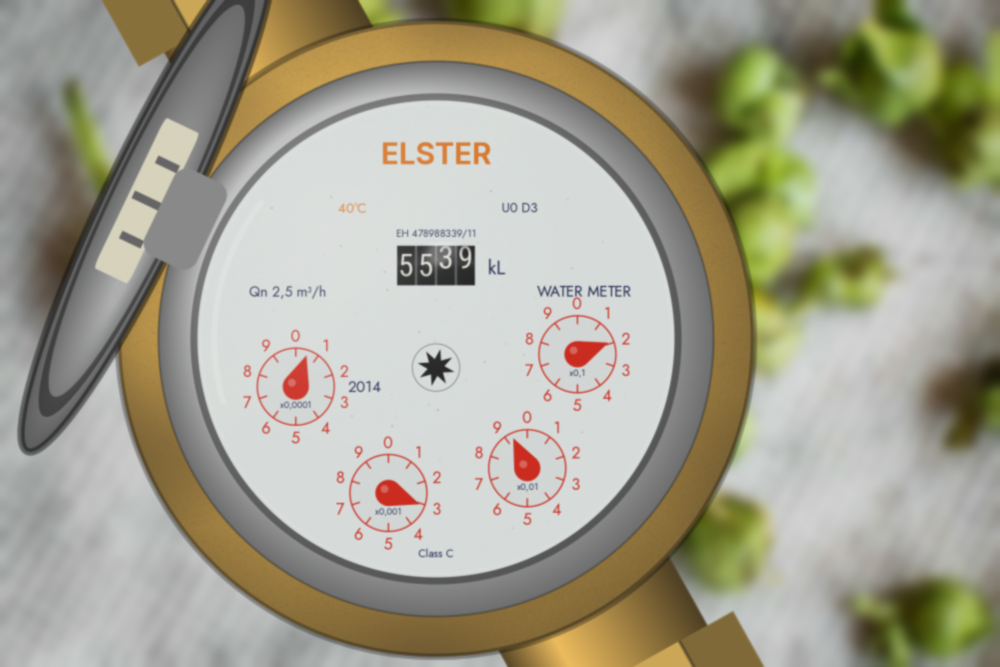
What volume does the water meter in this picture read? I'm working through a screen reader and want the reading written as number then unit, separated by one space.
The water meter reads 5539.1930 kL
